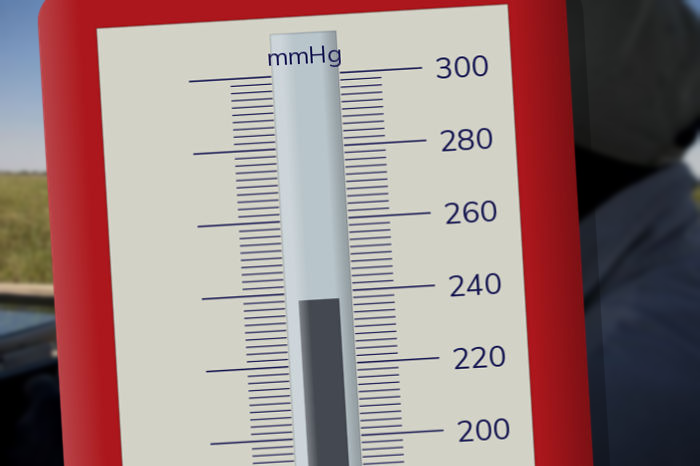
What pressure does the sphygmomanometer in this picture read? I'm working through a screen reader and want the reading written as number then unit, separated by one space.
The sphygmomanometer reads 238 mmHg
